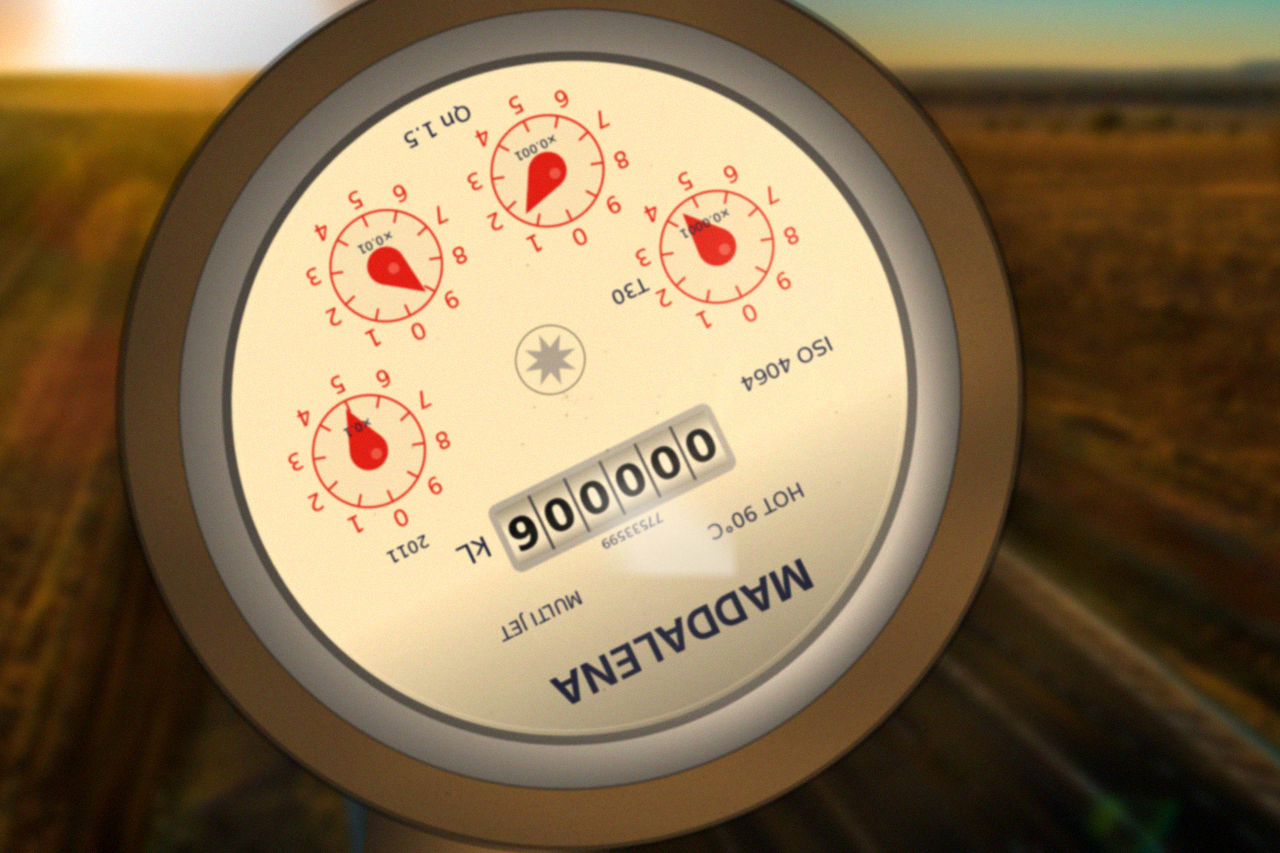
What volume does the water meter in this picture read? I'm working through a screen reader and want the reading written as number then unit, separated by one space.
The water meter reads 6.4914 kL
